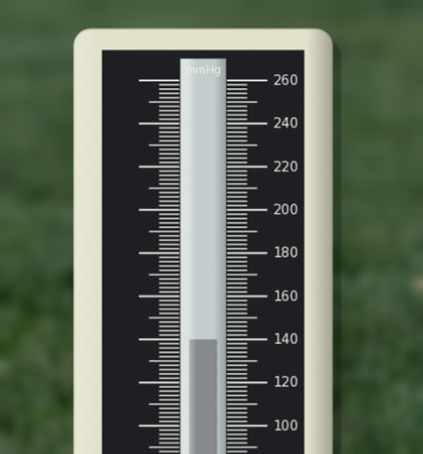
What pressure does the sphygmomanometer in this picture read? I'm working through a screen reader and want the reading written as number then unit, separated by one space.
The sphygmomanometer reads 140 mmHg
